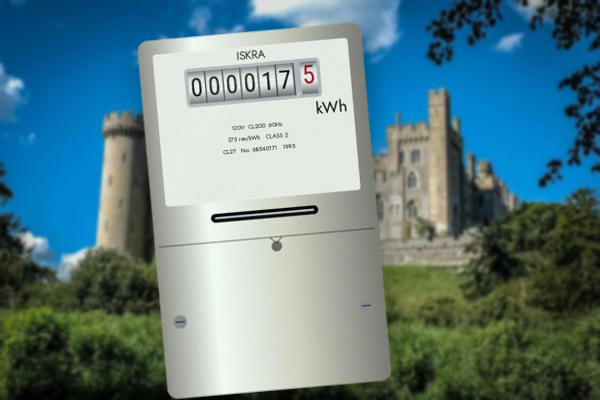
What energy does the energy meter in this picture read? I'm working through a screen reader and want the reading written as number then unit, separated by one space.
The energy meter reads 17.5 kWh
